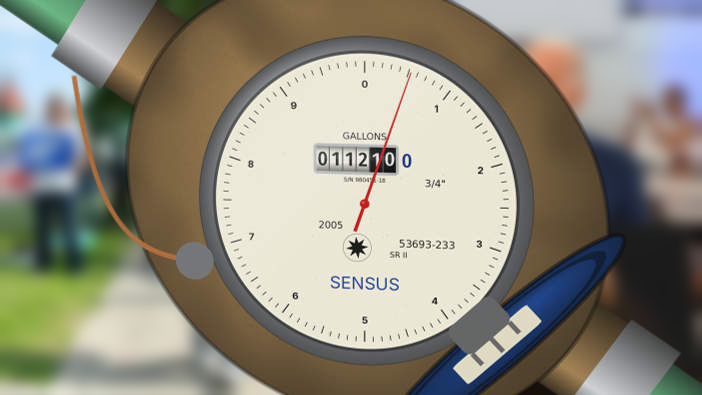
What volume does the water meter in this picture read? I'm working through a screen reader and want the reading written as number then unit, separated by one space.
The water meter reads 112100.5 gal
